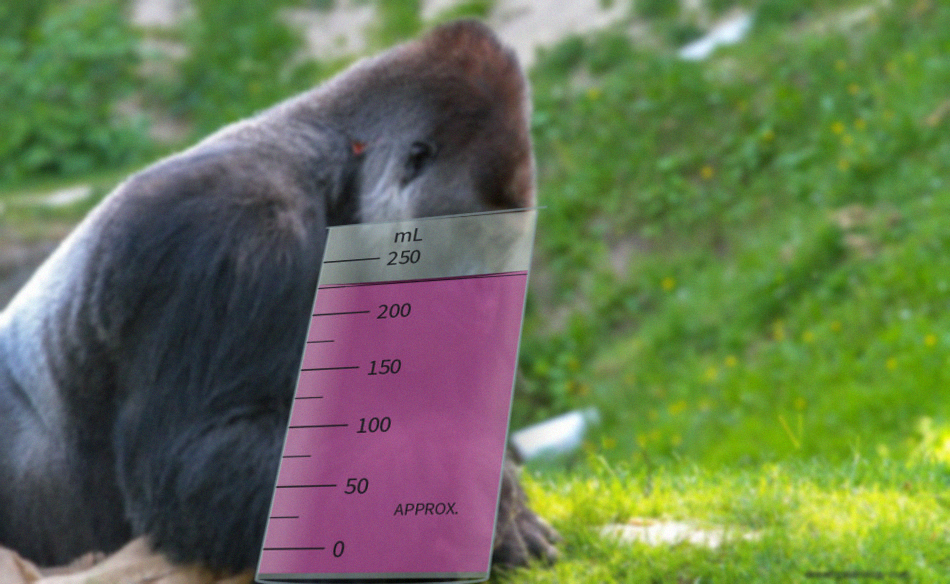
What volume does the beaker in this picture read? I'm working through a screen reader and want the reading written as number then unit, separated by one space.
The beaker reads 225 mL
